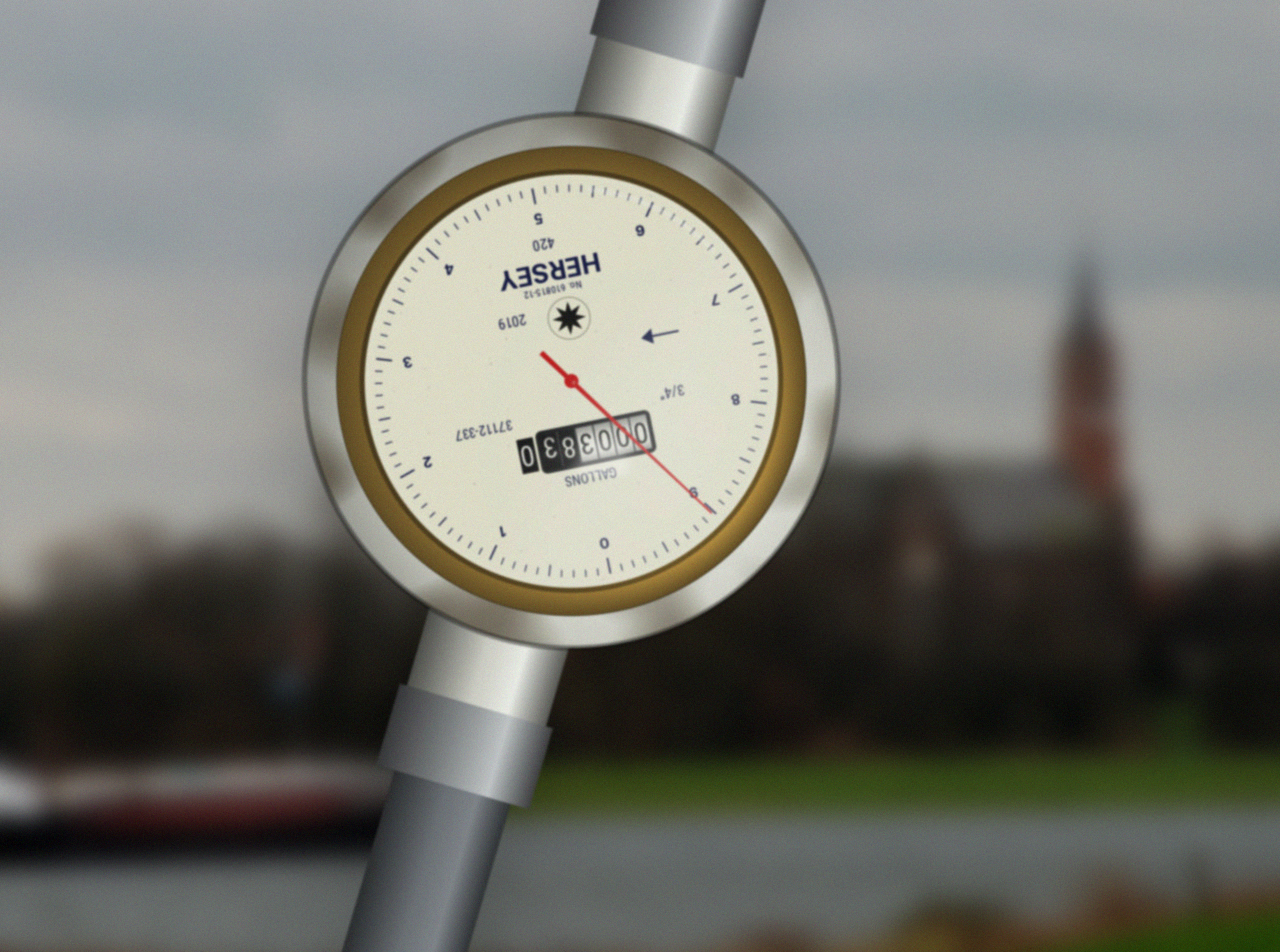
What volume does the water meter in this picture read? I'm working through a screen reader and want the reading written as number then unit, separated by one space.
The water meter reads 3829.0 gal
